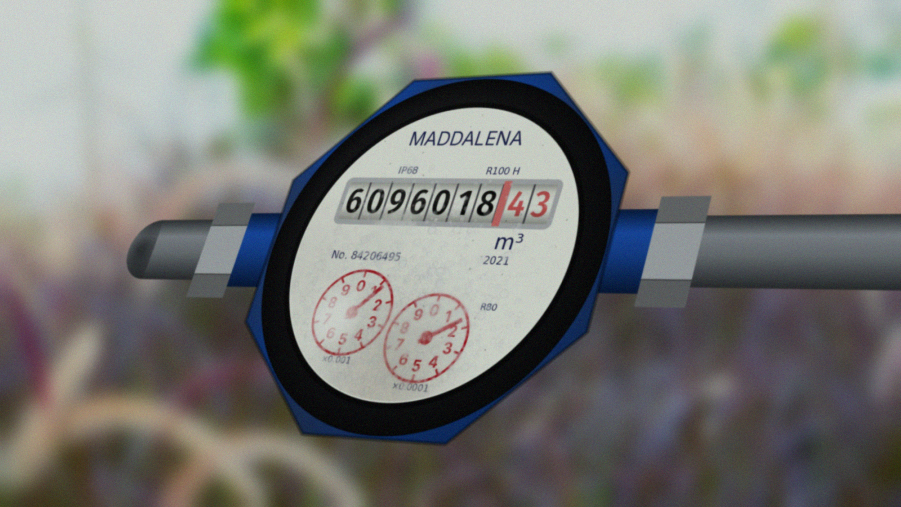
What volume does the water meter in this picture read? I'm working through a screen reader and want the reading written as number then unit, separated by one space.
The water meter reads 6096018.4311 m³
